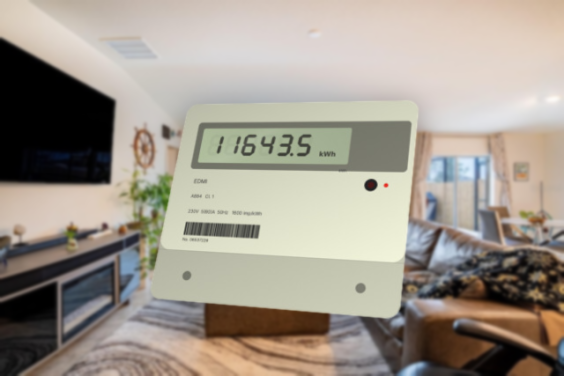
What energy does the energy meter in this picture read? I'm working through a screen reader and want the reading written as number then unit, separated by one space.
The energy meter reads 11643.5 kWh
